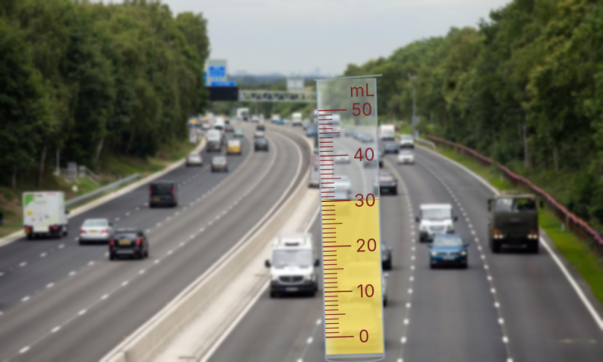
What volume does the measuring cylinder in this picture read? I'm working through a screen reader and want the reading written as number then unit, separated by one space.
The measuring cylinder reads 30 mL
